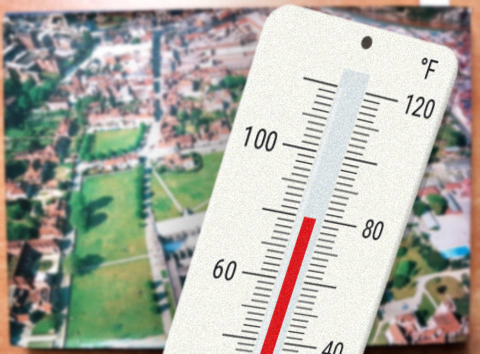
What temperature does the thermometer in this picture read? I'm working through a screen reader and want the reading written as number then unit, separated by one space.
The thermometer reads 80 °F
